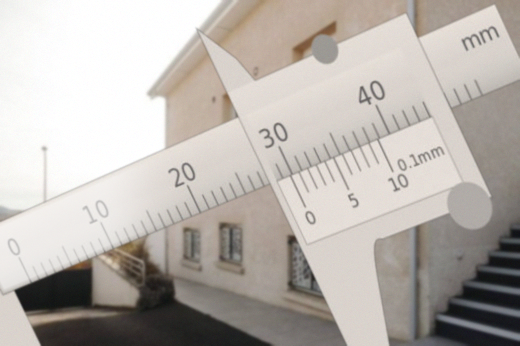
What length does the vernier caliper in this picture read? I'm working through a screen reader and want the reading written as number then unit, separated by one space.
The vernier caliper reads 29.8 mm
